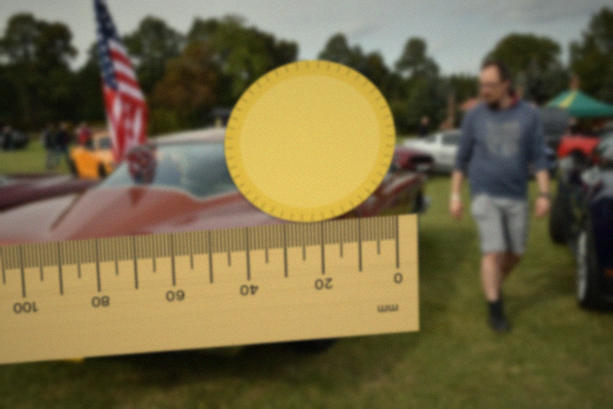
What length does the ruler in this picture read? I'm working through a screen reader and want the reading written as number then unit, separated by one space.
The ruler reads 45 mm
